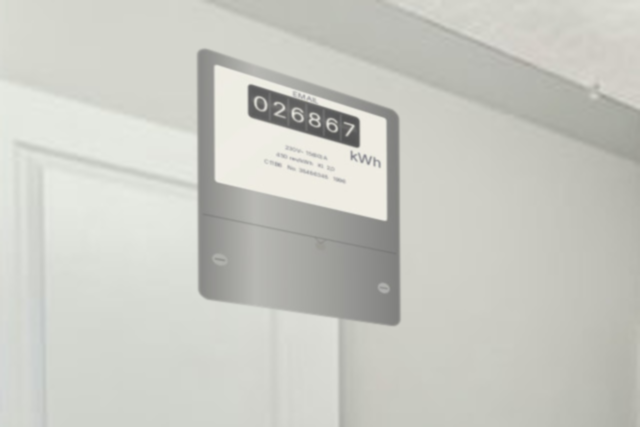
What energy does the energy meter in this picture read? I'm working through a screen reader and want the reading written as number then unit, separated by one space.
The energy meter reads 26867 kWh
